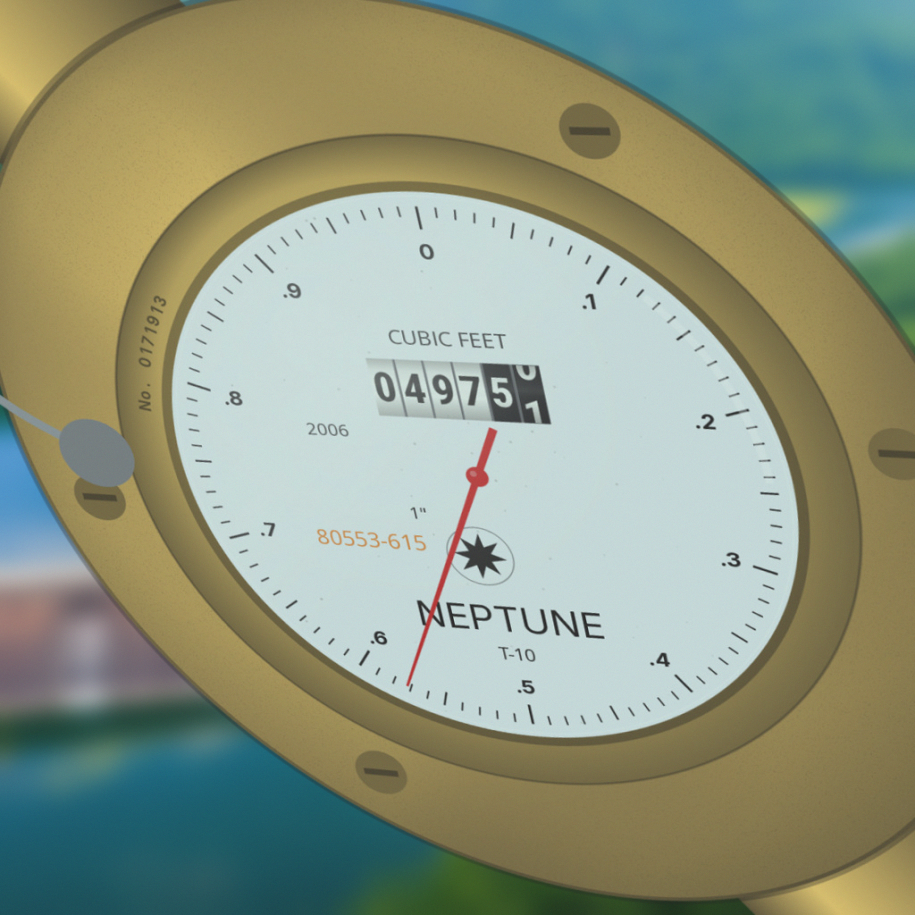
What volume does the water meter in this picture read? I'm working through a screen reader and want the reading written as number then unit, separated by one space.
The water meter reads 49750.57 ft³
